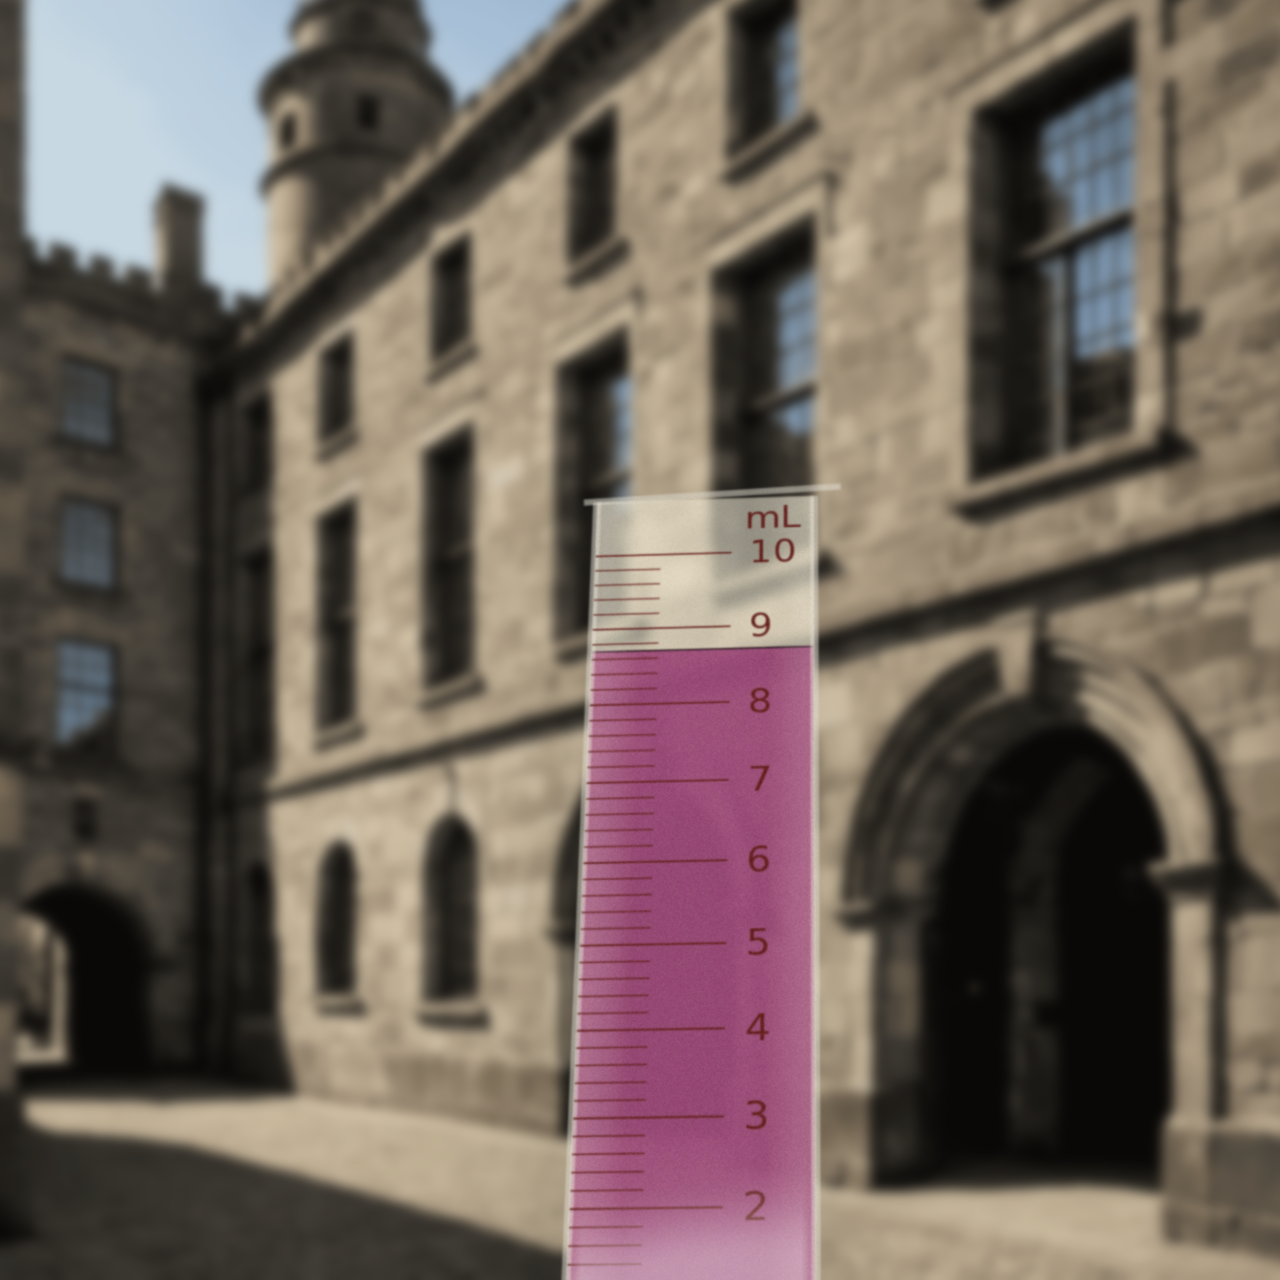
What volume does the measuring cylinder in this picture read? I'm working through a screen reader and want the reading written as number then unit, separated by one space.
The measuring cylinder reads 8.7 mL
